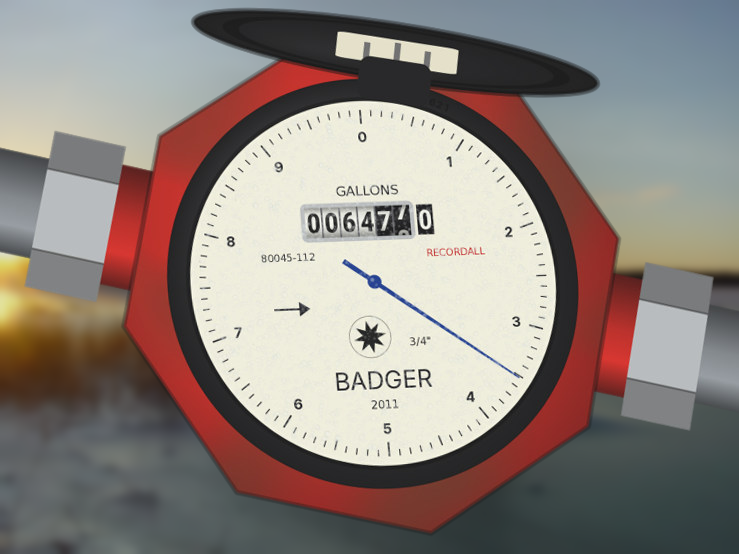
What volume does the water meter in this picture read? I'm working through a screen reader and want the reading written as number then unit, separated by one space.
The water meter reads 64773.5 gal
